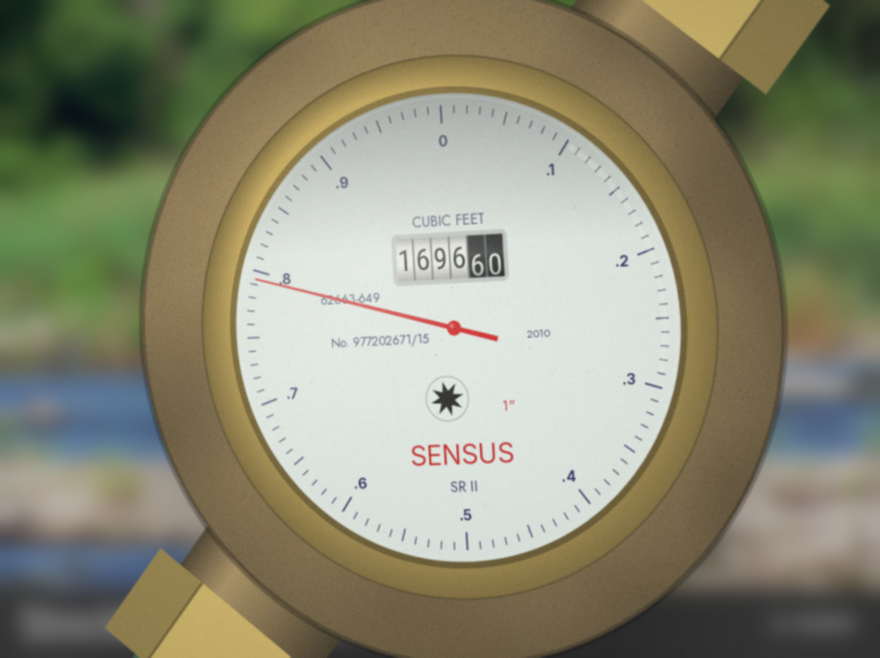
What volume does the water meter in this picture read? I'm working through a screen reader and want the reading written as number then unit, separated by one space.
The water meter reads 169659.79 ft³
